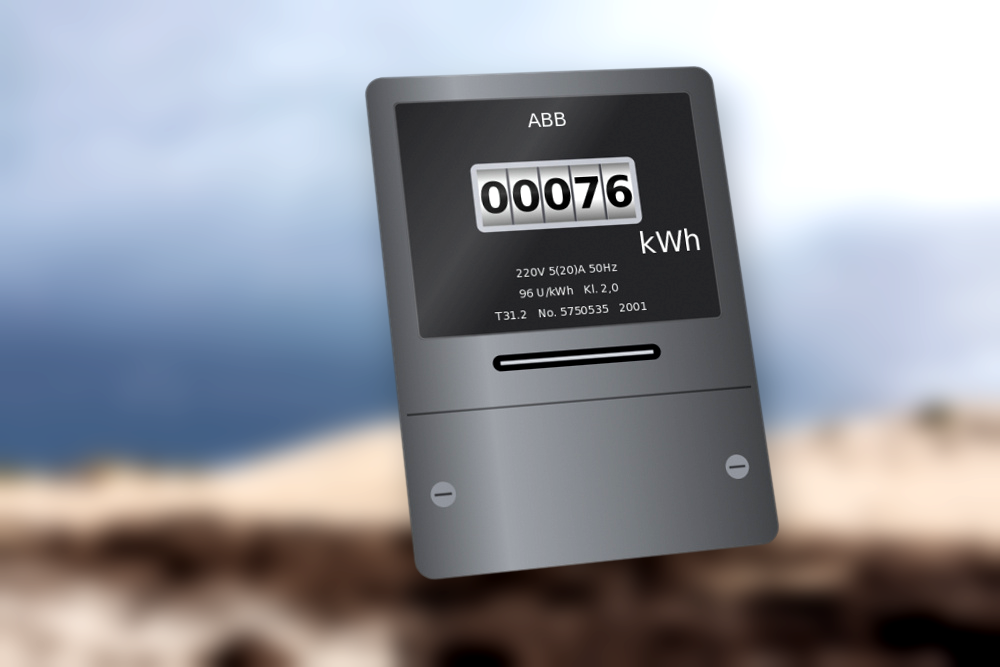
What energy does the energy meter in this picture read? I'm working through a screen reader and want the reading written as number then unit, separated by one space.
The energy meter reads 76 kWh
